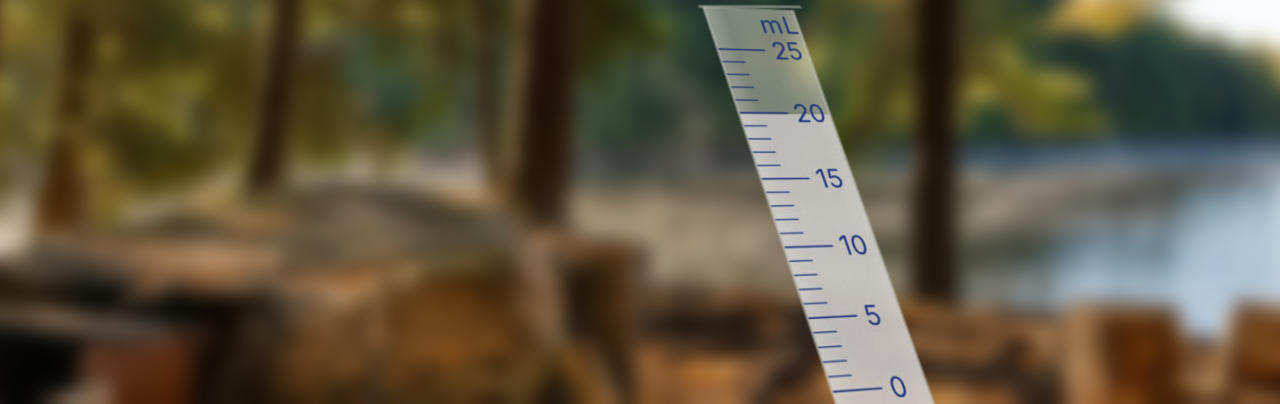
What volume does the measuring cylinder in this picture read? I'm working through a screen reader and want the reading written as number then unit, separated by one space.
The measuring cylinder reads 20 mL
